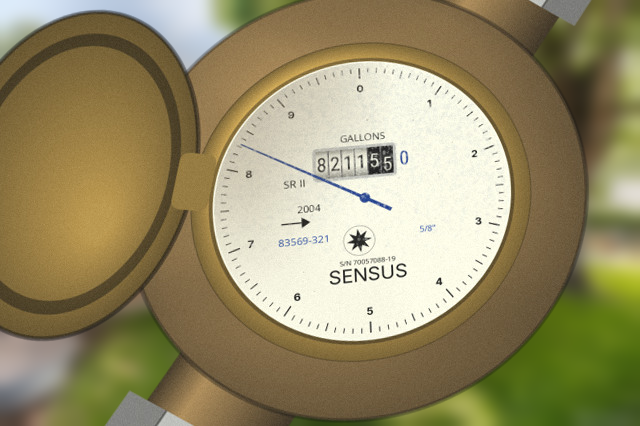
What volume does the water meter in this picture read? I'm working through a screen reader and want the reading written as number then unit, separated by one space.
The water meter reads 8211548.3 gal
